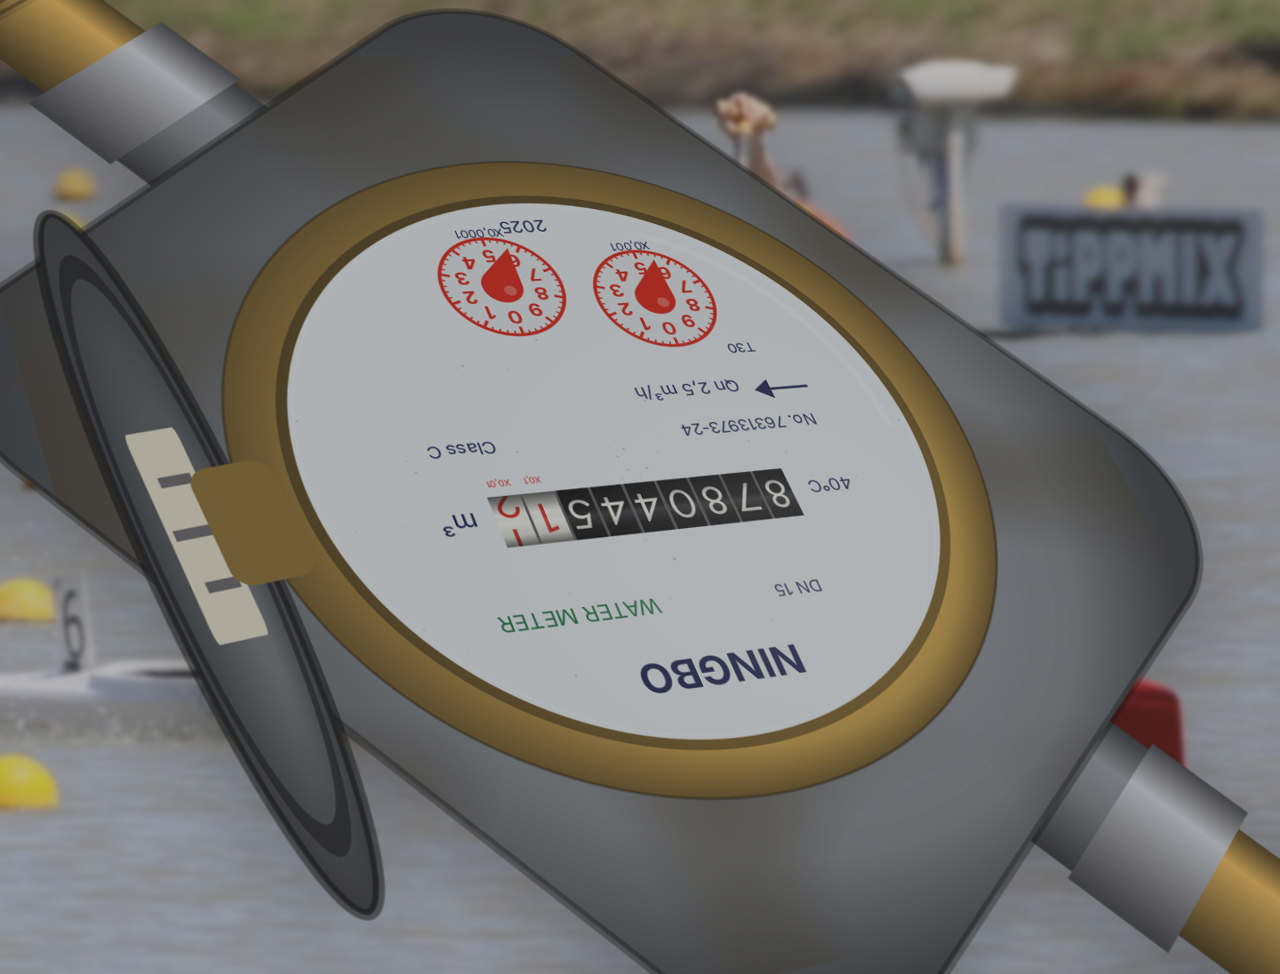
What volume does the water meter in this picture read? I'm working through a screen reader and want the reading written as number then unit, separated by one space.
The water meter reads 8780445.1155 m³
